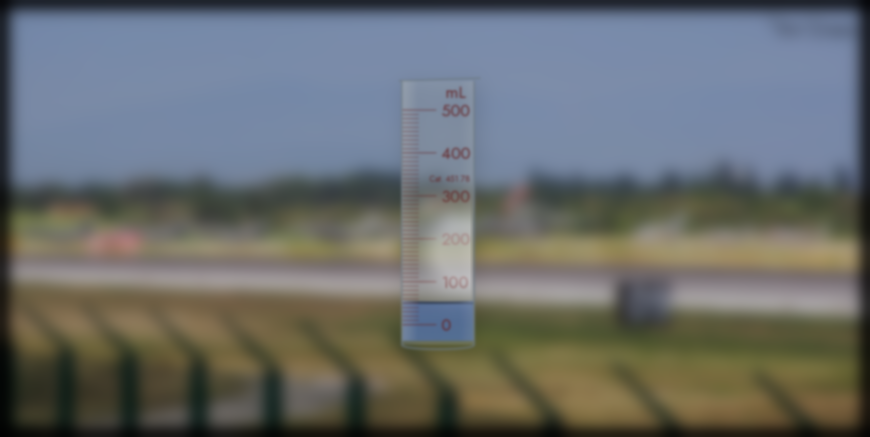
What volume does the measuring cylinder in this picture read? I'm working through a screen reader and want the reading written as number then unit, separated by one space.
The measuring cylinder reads 50 mL
